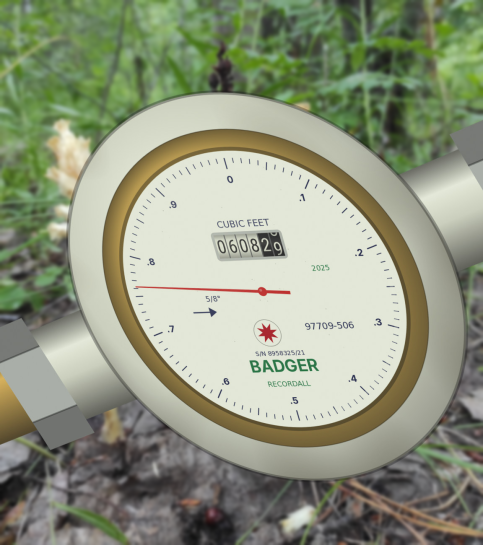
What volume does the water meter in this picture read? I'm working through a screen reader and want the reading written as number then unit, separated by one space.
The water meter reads 60828.76 ft³
